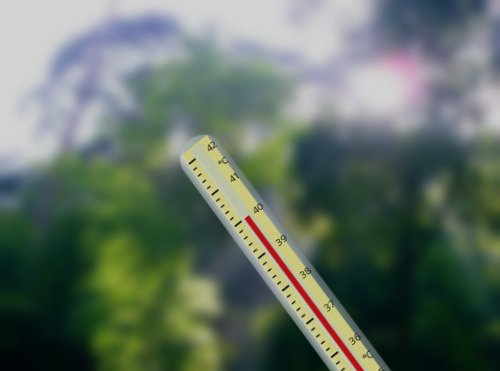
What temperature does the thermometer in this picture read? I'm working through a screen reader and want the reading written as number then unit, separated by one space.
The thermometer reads 40 °C
